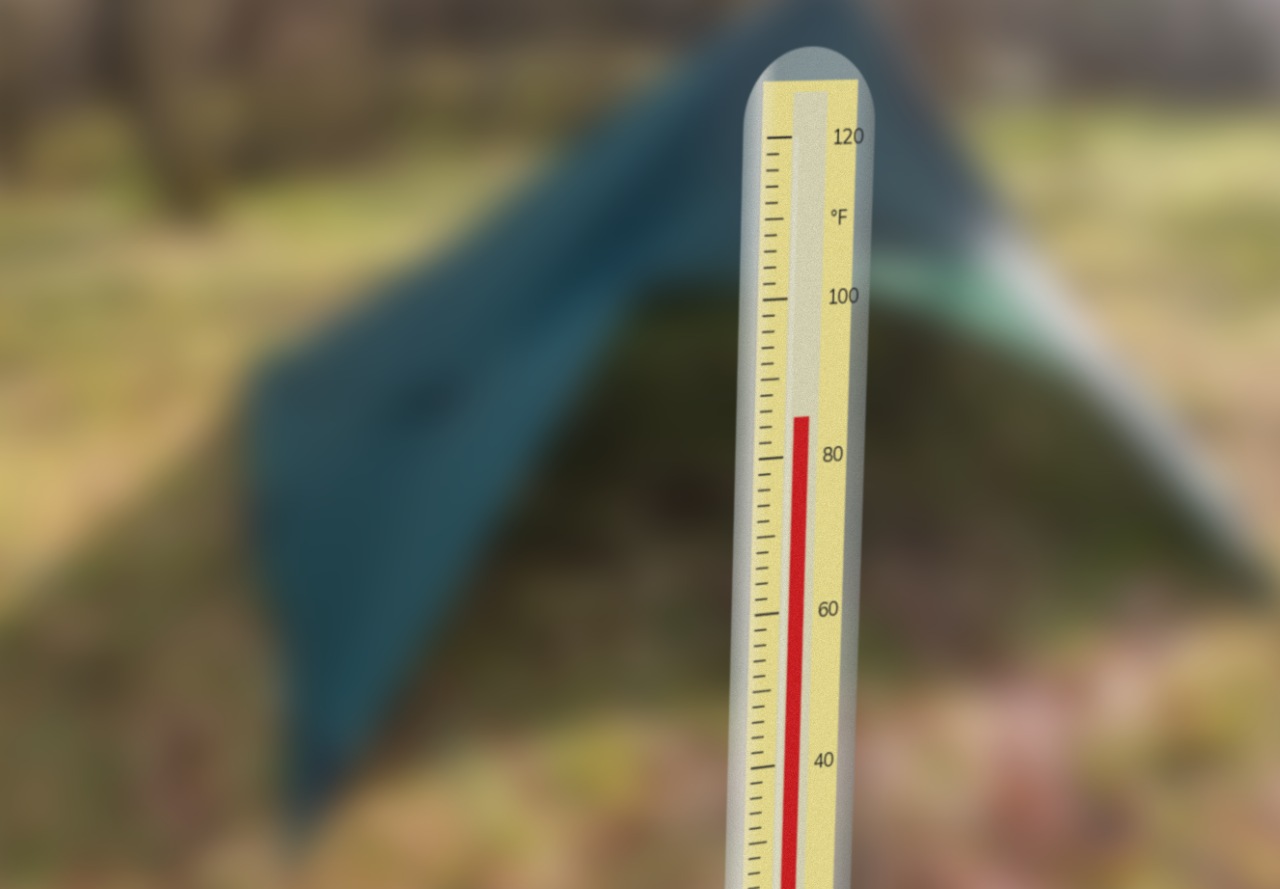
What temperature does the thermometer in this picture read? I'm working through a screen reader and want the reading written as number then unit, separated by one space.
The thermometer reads 85 °F
